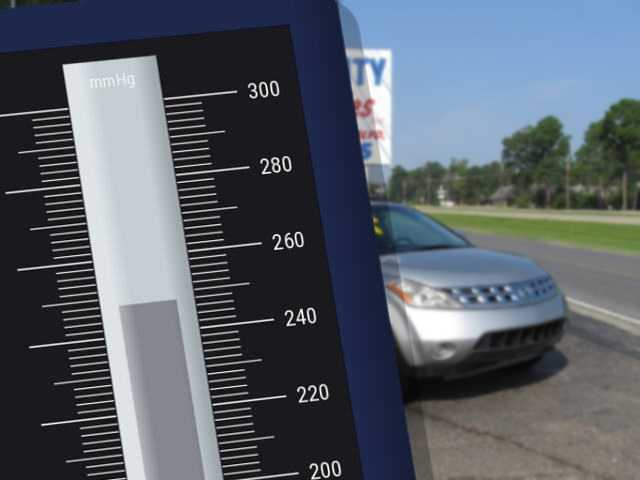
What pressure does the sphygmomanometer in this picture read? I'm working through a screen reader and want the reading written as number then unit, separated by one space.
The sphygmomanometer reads 248 mmHg
